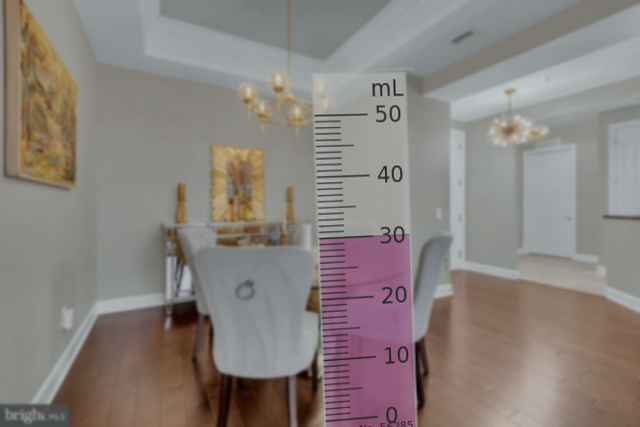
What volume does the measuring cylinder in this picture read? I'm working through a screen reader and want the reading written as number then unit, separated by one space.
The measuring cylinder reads 30 mL
